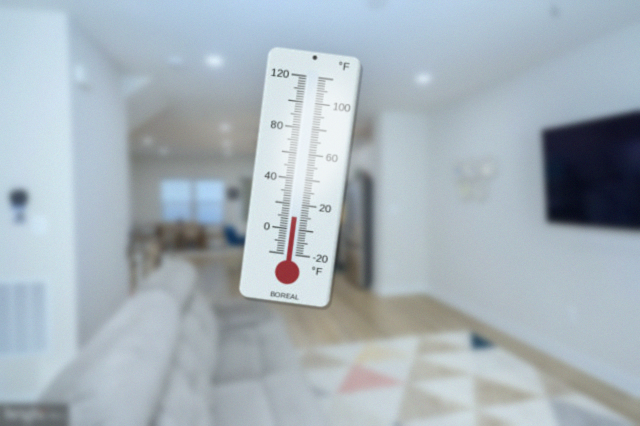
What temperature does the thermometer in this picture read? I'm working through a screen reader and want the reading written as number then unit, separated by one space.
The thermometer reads 10 °F
